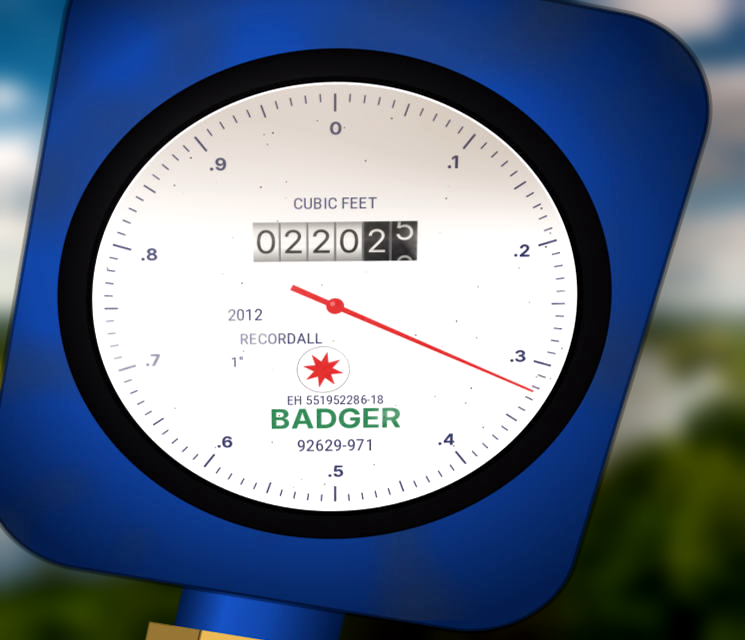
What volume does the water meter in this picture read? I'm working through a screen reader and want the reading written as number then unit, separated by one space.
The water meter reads 22025.32 ft³
